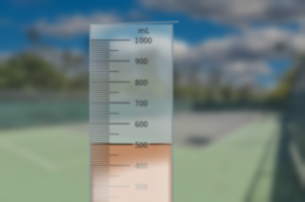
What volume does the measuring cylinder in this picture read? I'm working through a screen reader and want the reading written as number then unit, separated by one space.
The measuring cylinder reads 500 mL
